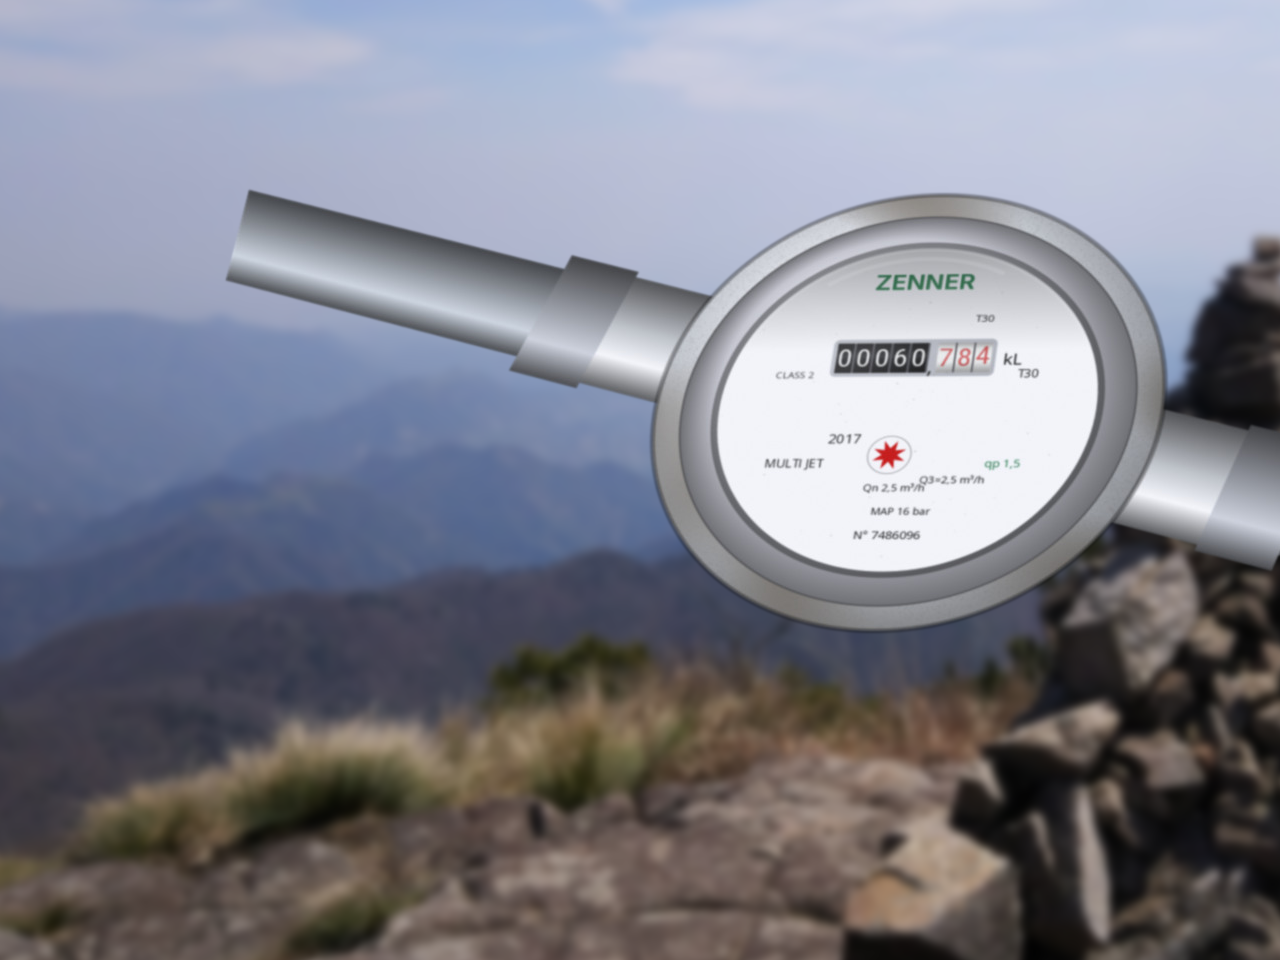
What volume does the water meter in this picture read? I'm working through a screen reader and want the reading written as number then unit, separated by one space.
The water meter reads 60.784 kL
